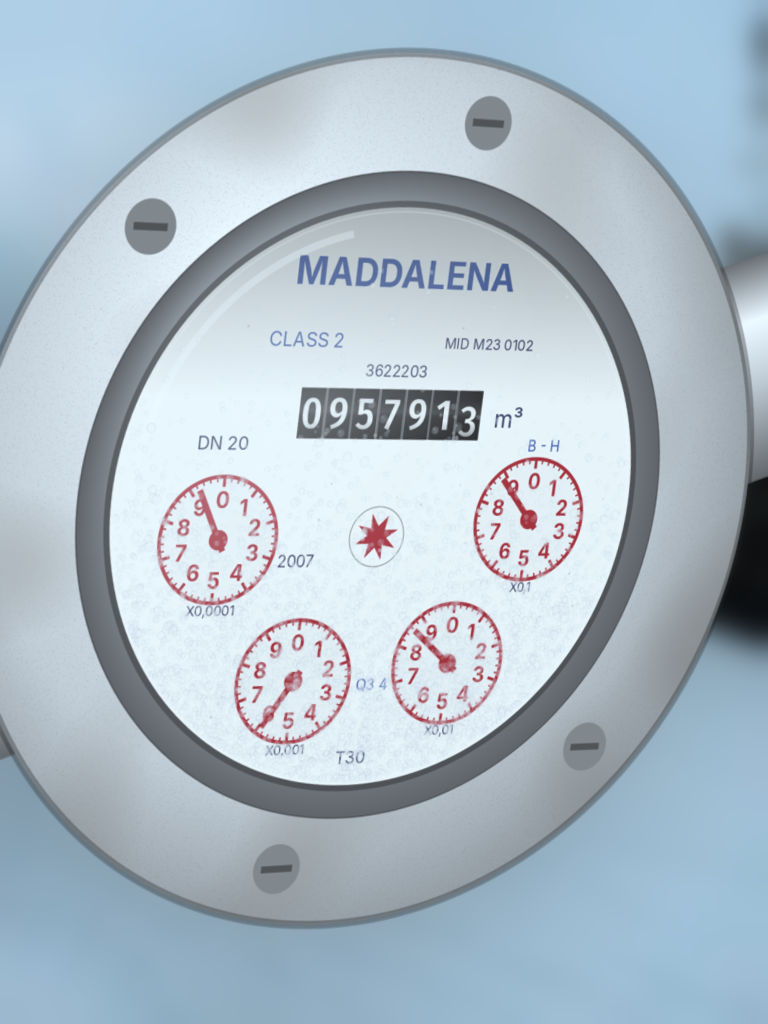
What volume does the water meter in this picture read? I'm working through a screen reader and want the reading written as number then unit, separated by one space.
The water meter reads 957912.8859 m³
